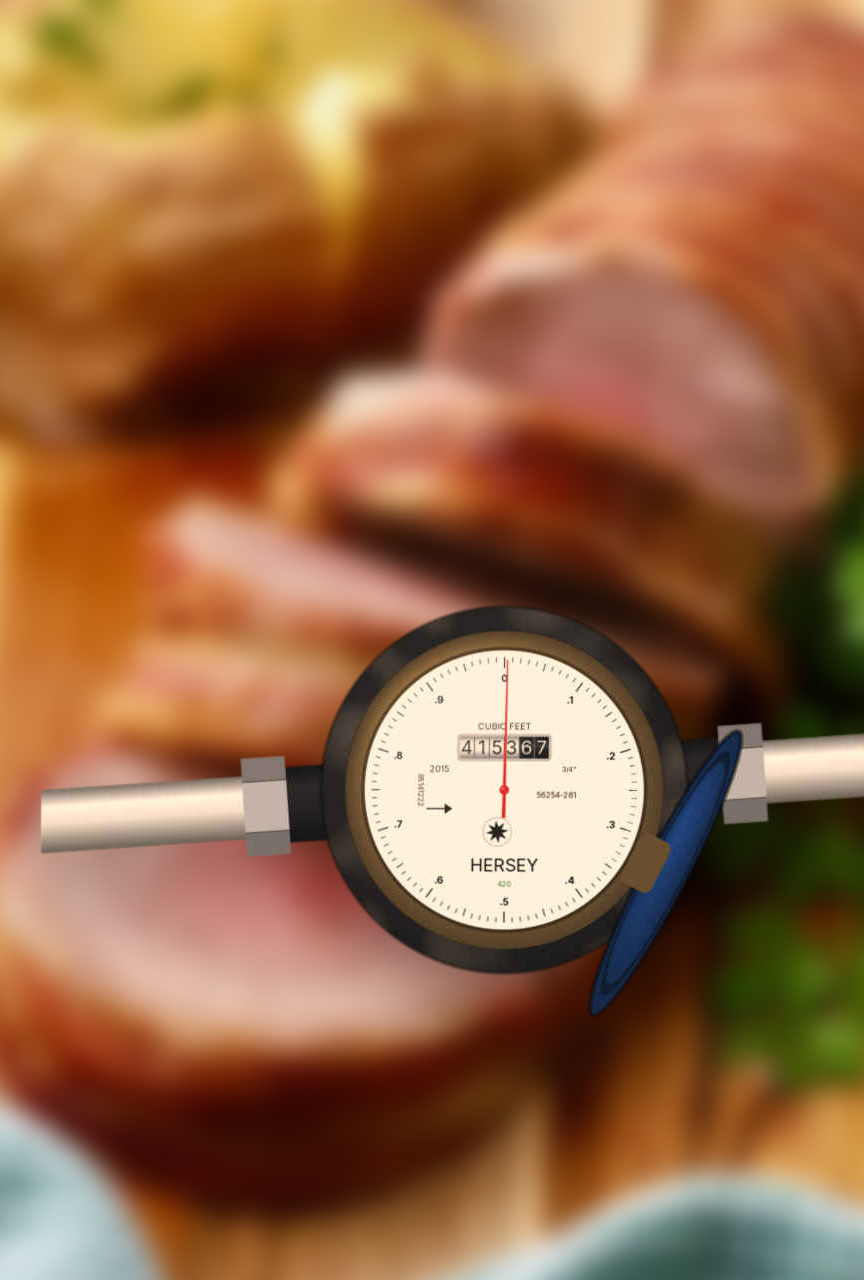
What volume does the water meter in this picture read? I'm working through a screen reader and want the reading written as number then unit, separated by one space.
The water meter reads 415367.00 ft³
